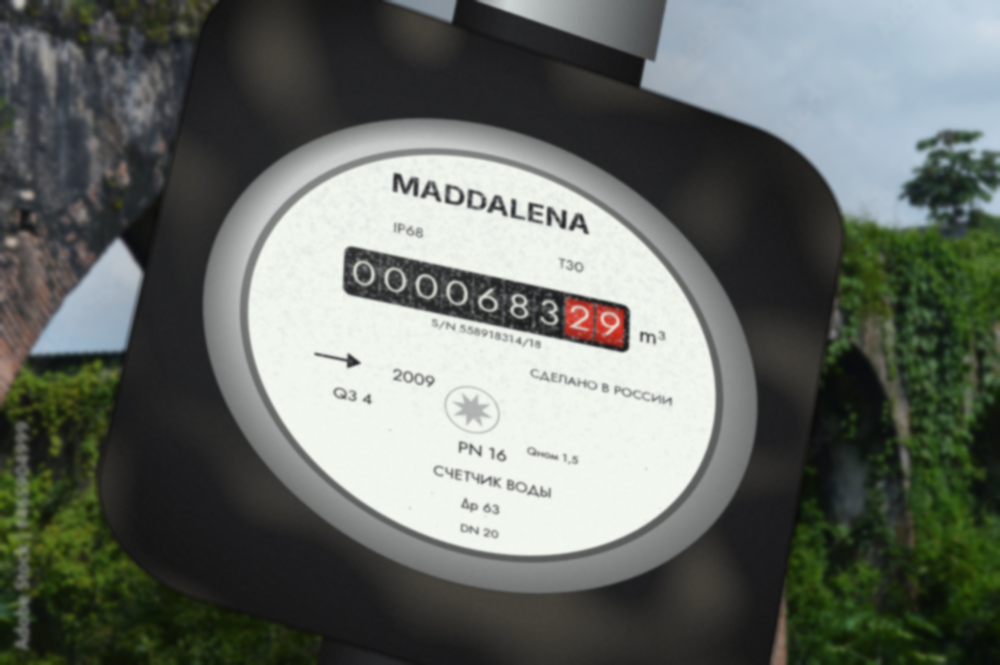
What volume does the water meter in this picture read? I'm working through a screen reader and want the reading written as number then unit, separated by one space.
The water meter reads 683.29 m³
